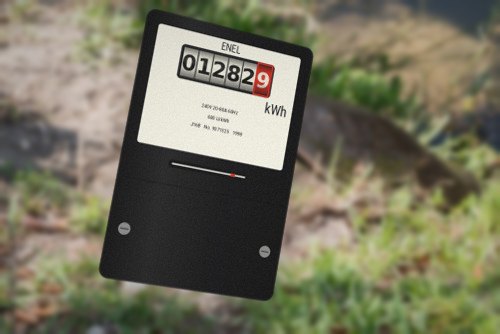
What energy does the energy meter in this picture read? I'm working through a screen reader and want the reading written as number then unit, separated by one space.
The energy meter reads 1282.9 kWh
